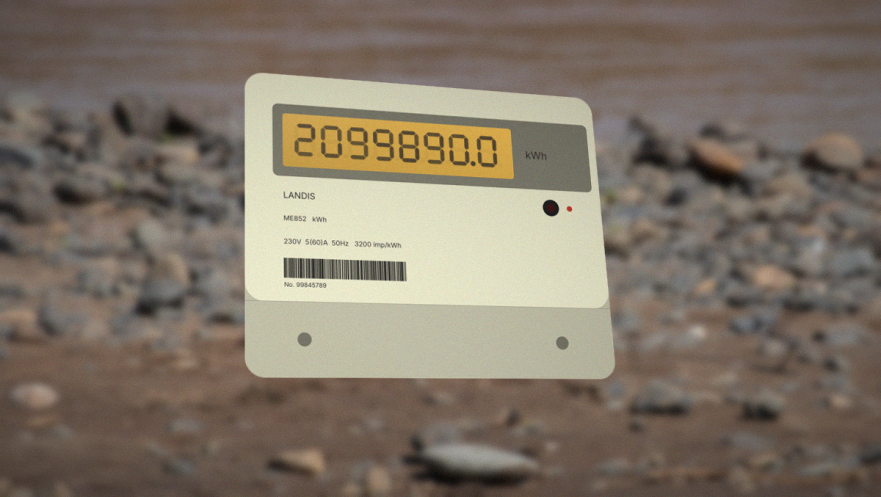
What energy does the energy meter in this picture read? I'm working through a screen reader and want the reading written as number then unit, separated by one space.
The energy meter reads 2099890.0 kWh
